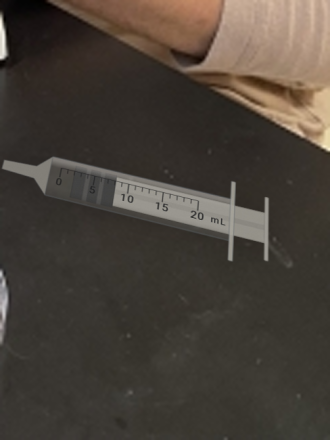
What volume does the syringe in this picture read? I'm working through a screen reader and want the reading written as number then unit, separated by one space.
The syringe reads 2 mL
